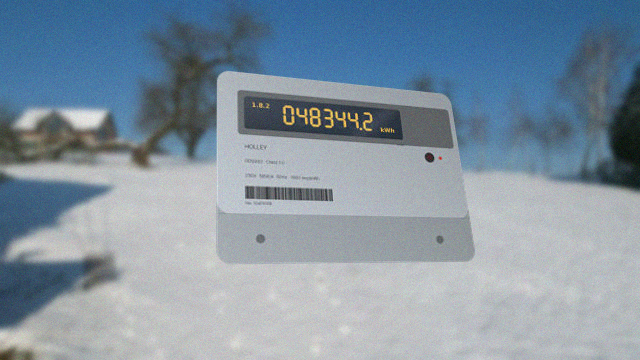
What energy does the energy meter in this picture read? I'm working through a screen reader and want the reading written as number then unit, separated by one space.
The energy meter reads 48344.2 kWh
